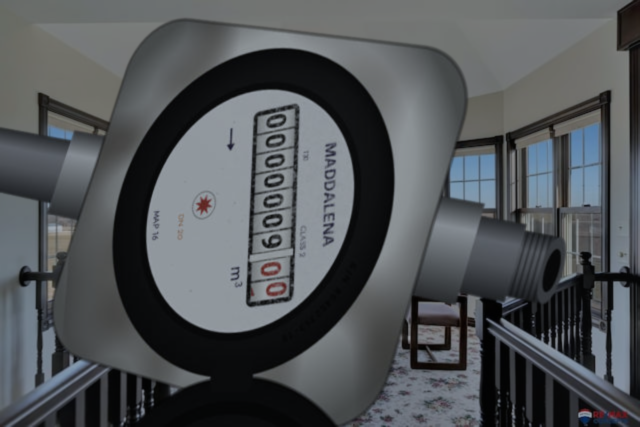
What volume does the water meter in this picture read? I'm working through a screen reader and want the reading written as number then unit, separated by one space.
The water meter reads 9.00 m³
